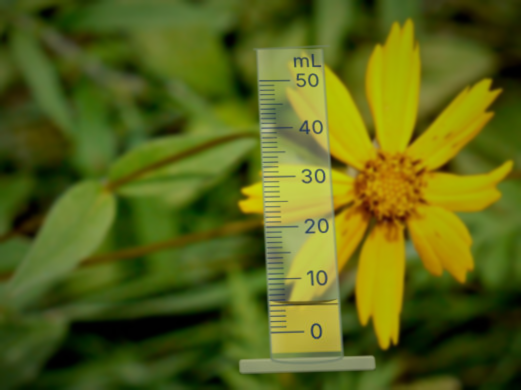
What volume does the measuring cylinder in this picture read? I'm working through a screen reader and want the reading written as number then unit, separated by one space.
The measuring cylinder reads 5 mL
